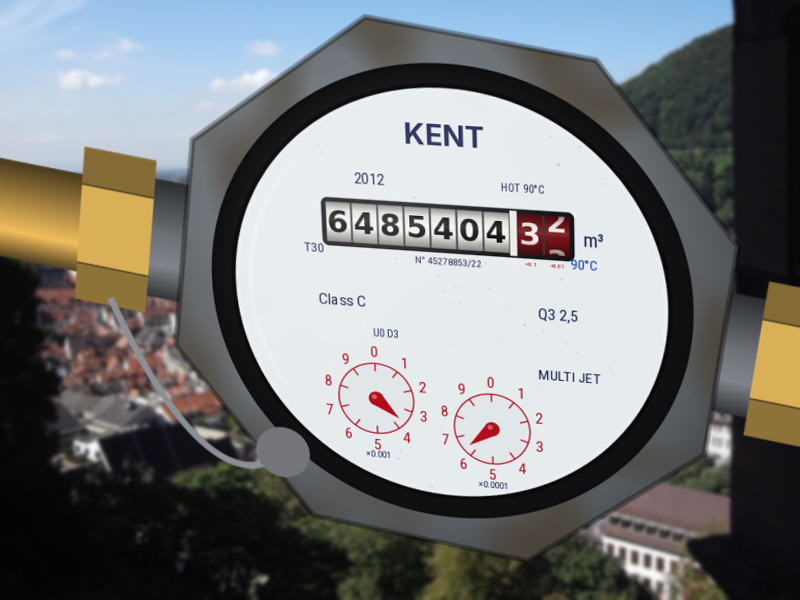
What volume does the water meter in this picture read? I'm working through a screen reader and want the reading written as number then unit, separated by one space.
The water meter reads 6485404.3236 m³
